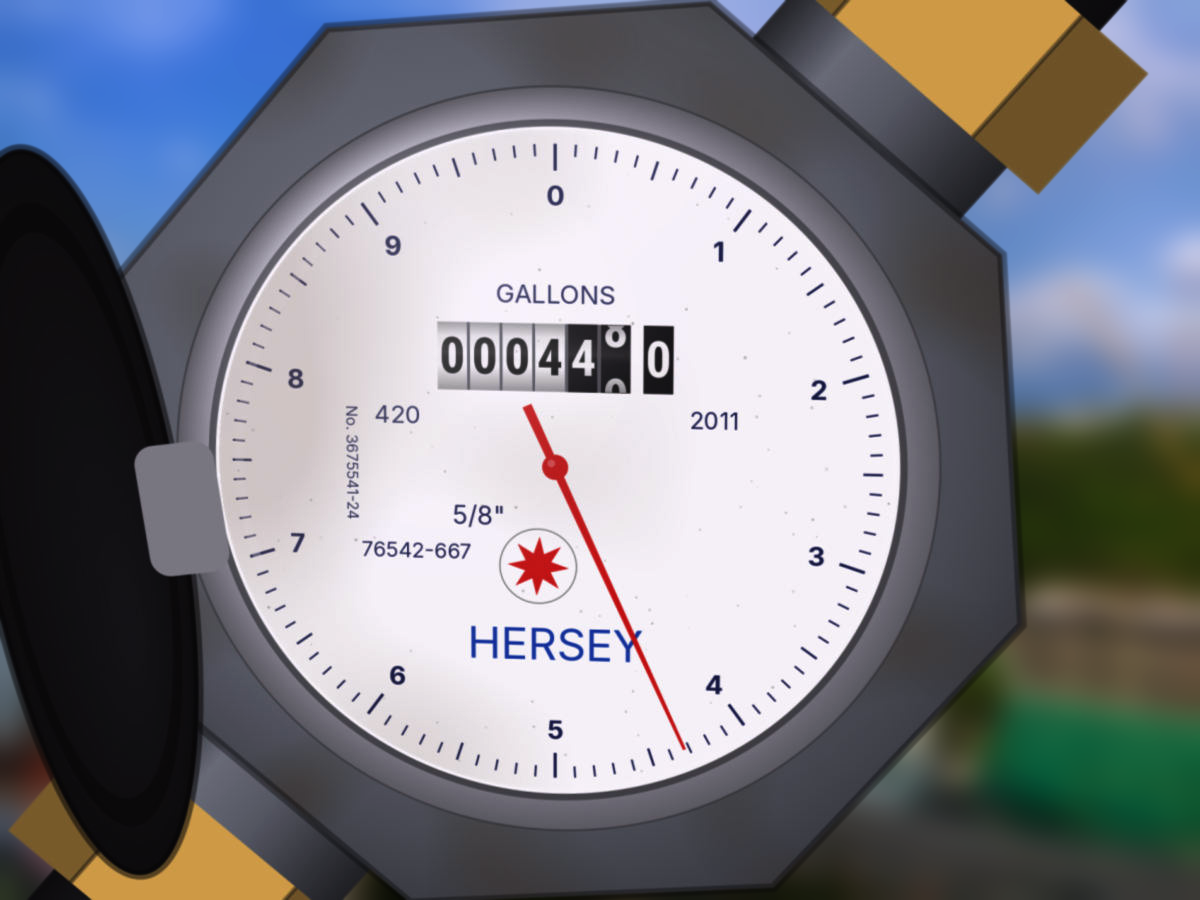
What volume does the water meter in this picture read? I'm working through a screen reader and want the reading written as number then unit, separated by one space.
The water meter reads 4484.3 gal
